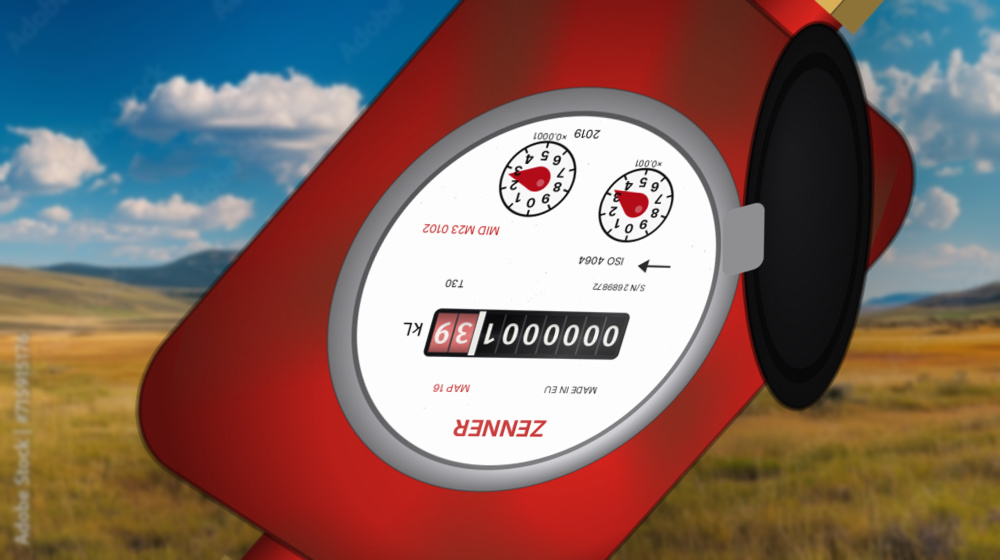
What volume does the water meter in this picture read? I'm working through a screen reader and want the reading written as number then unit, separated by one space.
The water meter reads 1.3932 kL
